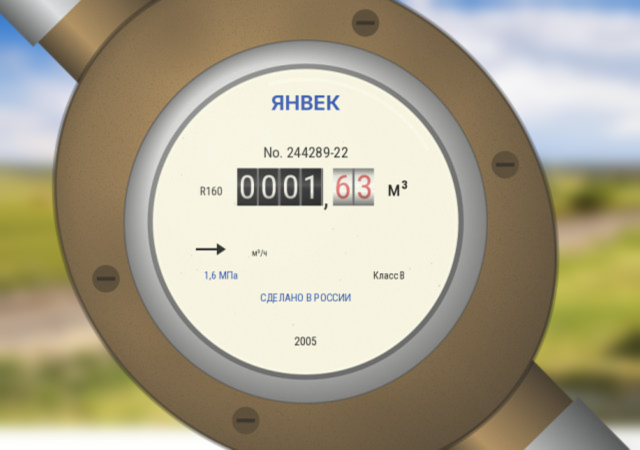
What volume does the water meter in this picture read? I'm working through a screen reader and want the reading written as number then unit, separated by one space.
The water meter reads 1.63 m³
